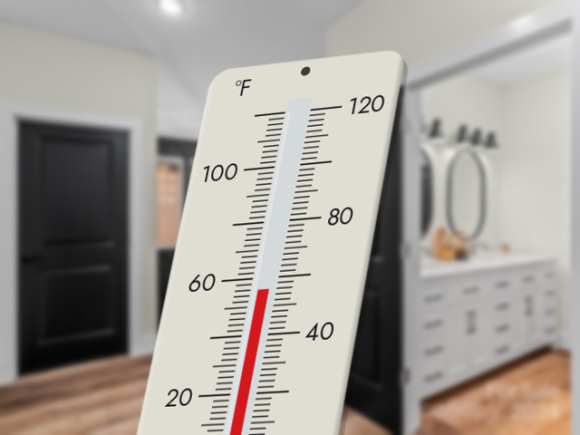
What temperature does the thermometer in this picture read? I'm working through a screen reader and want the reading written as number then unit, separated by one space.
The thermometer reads 56 °F
